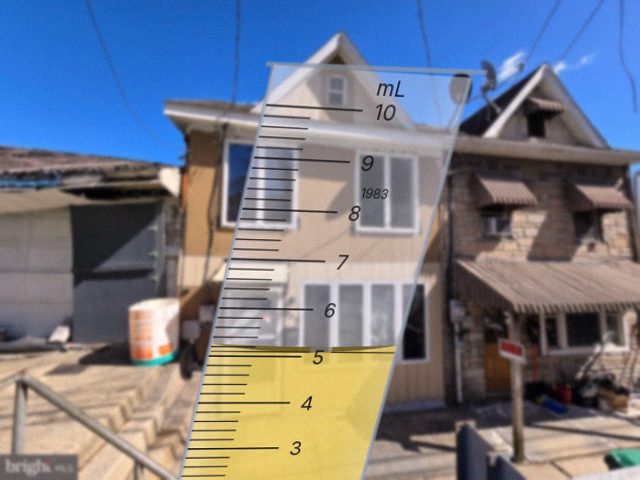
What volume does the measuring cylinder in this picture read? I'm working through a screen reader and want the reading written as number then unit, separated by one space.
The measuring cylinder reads 5.1 mL
